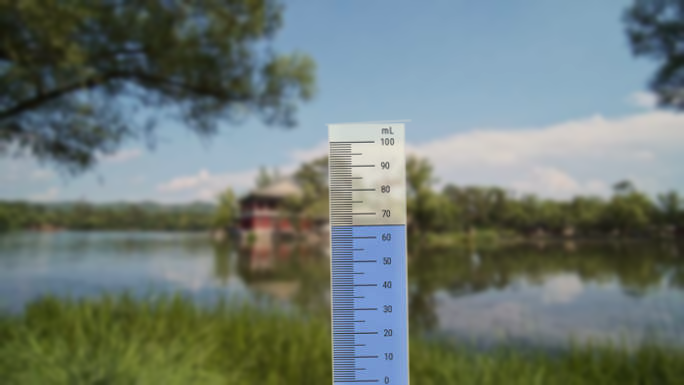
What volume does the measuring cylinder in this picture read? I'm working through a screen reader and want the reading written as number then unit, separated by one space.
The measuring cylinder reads 65 mL
